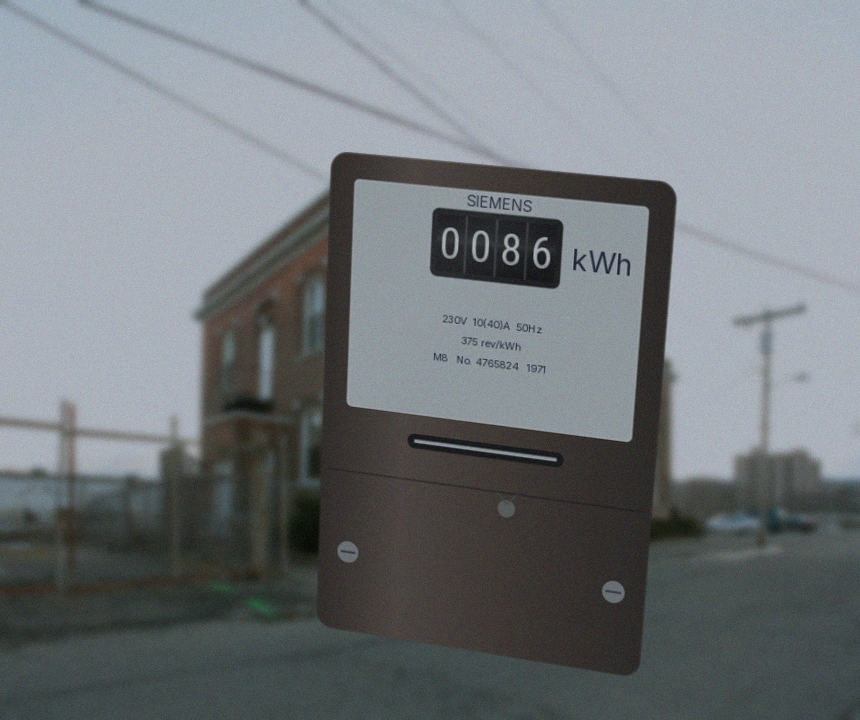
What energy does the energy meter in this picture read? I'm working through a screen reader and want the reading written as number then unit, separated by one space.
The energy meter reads 86 kWh
